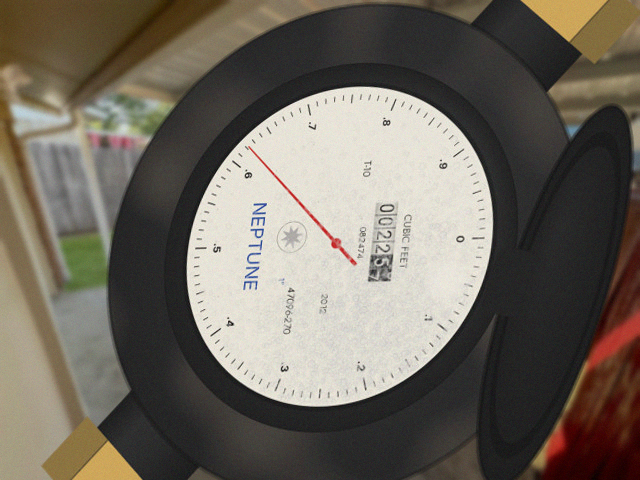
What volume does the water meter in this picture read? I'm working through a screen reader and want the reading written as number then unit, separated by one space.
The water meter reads 2256.62 ft³
